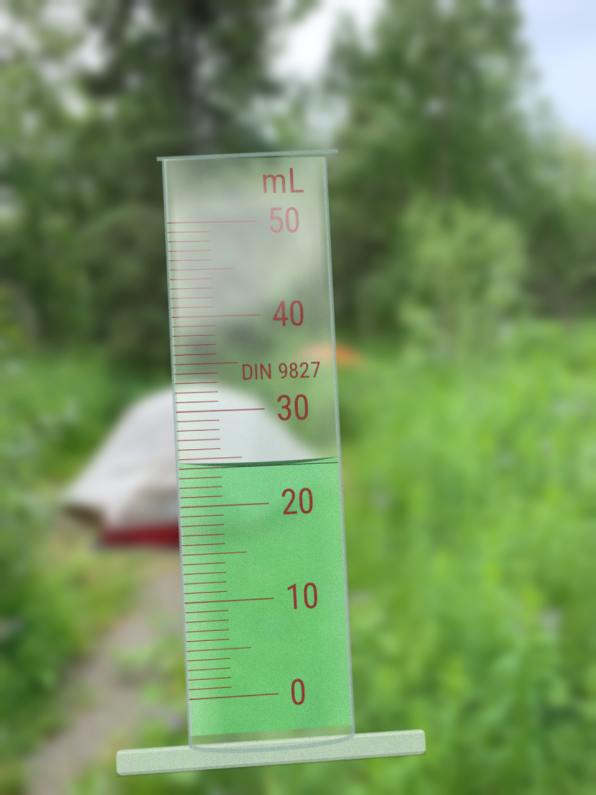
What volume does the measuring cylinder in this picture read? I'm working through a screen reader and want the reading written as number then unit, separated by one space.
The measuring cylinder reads 24 mL
